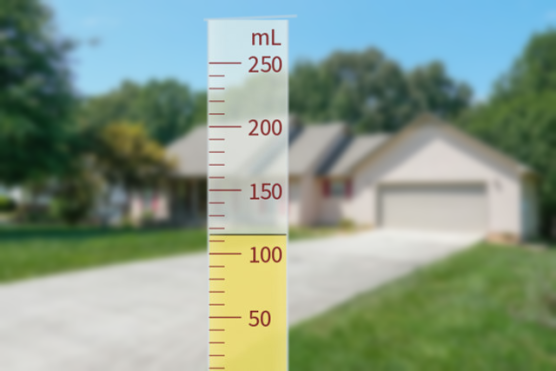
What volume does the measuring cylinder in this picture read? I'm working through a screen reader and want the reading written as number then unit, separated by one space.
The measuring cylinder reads 115 mL
